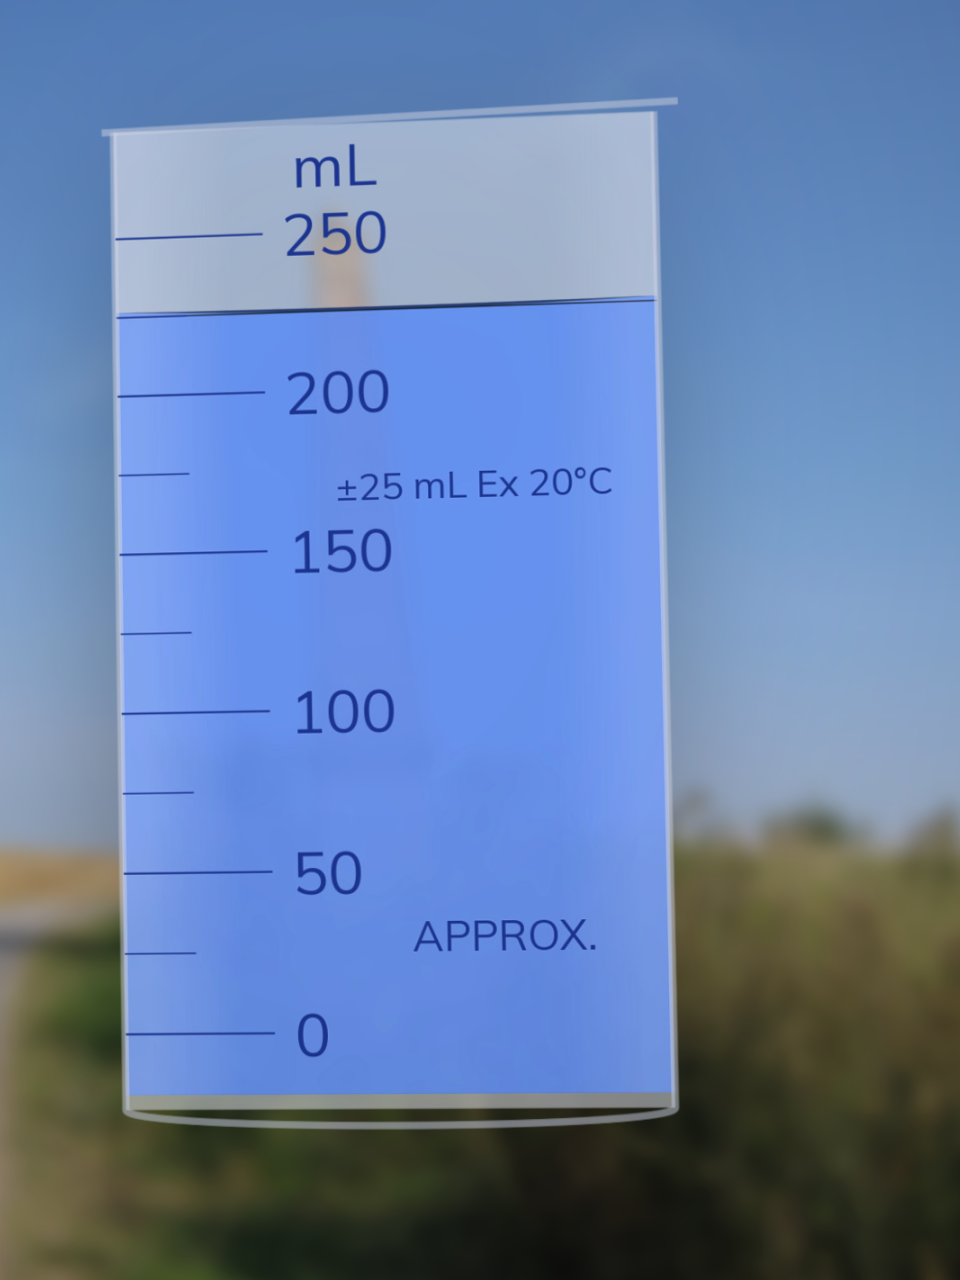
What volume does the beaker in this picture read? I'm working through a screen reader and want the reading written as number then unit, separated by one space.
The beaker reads 225 mL
